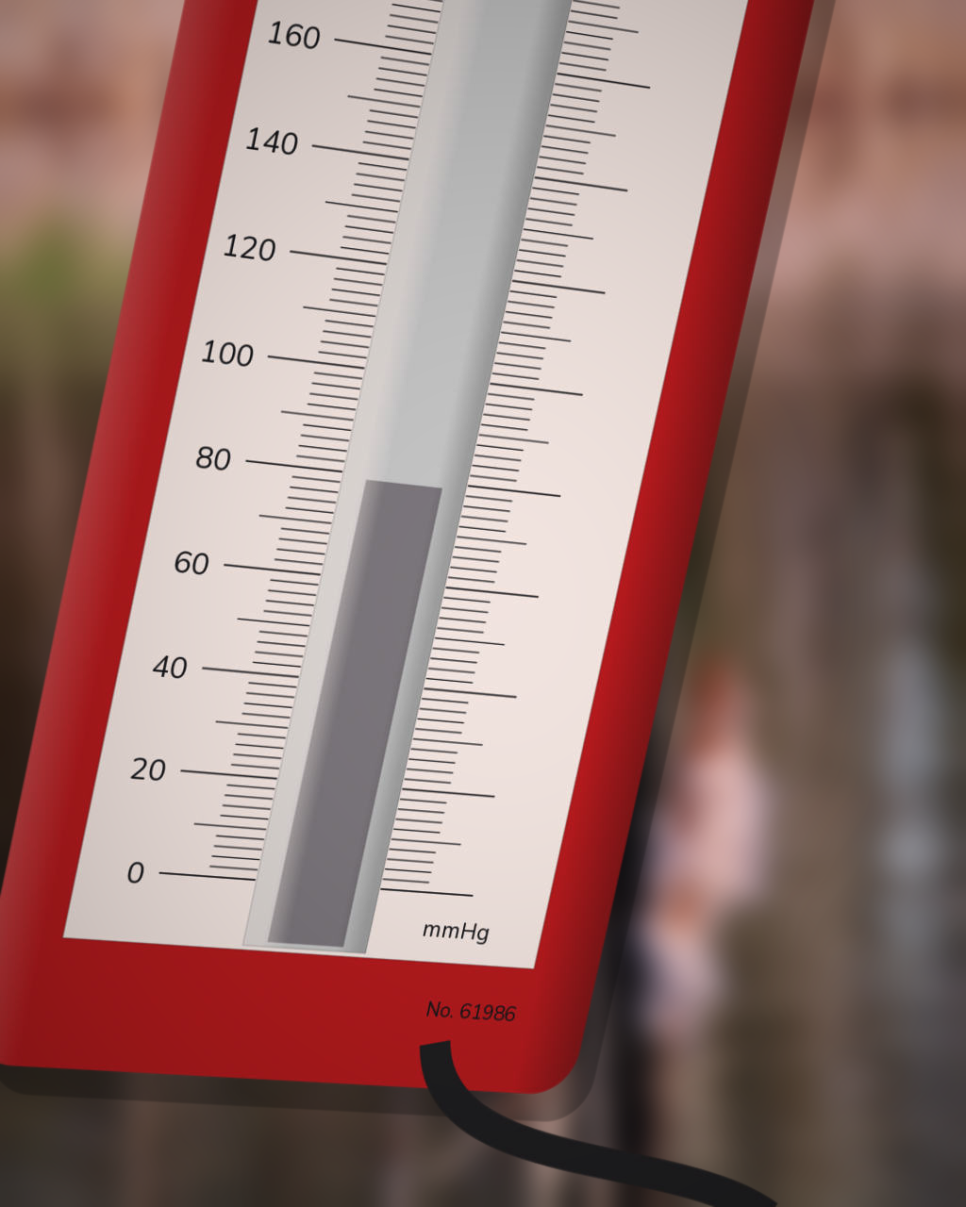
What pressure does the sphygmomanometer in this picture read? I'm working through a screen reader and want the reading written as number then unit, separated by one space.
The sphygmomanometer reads 79 mmHg
